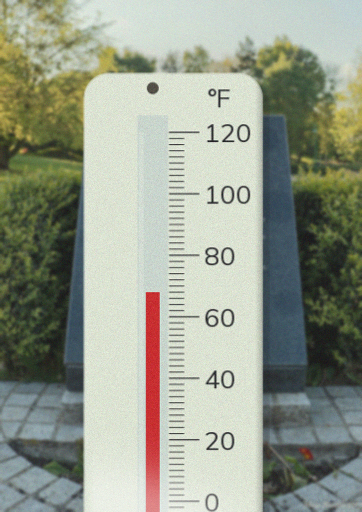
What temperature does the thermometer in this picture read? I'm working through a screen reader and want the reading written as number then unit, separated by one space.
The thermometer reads 68 °F
